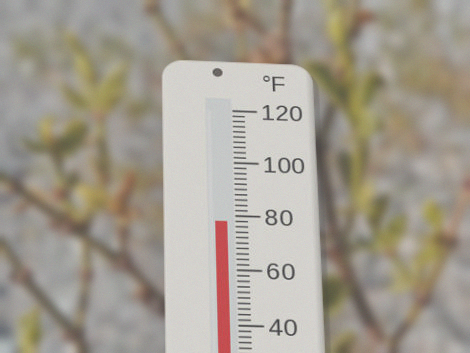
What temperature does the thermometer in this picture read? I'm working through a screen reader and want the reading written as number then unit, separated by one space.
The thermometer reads 78 °F
